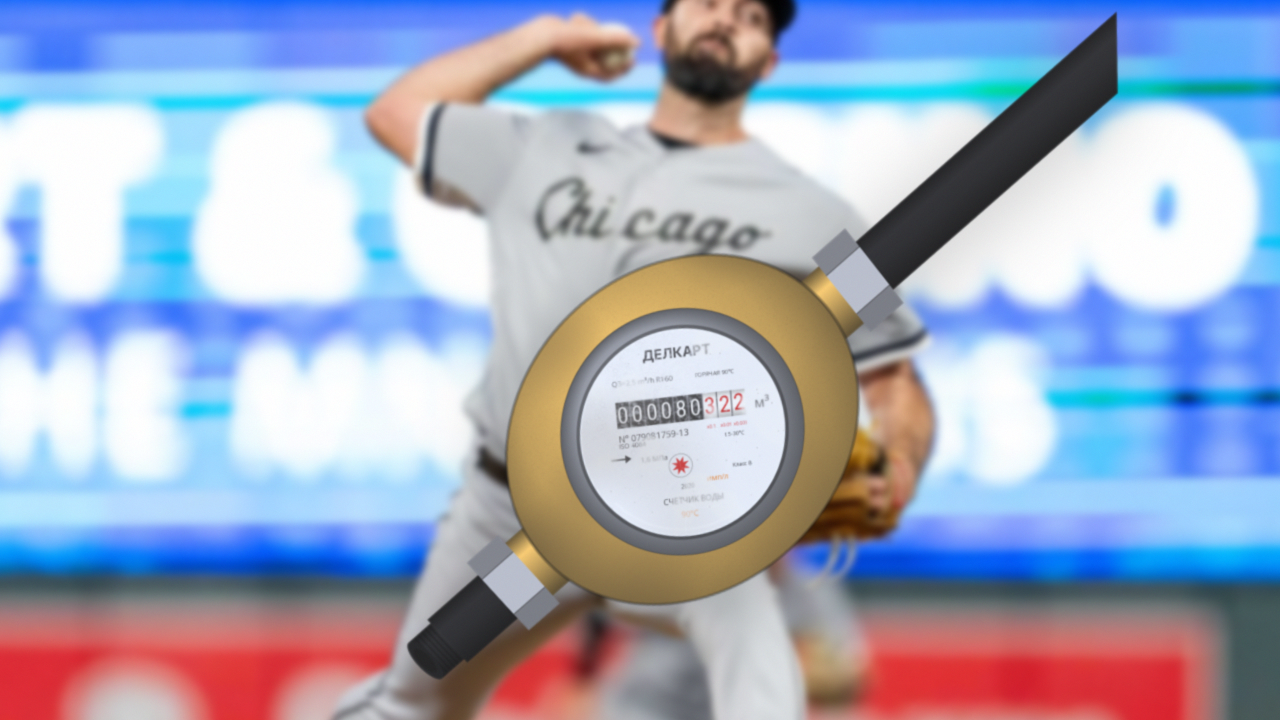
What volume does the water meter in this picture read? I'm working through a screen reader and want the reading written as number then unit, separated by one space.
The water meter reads 80.322 m³
